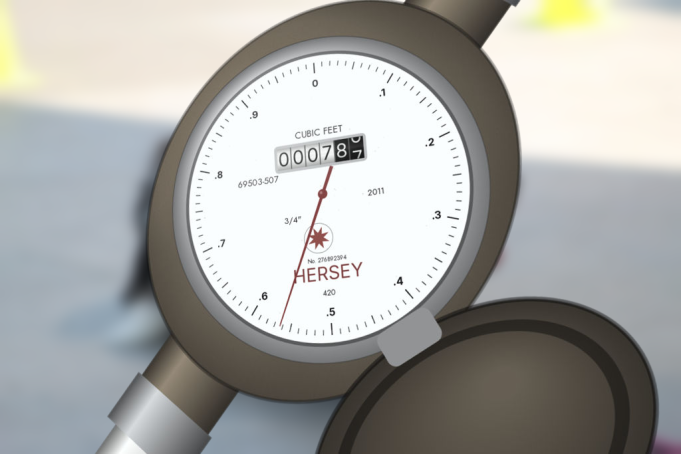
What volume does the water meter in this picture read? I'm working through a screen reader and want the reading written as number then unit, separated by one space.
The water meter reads 786.56 ft³
